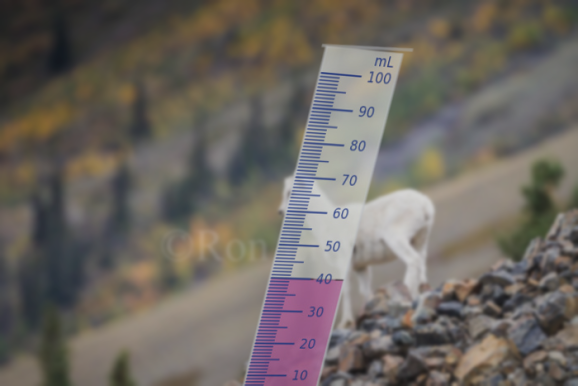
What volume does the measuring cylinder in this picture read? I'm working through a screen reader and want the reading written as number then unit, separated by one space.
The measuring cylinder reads 40 mL
